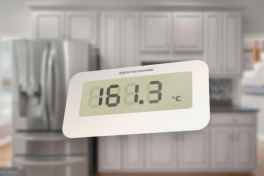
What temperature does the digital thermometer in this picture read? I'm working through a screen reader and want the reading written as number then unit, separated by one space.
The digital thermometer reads 161.3 °C
